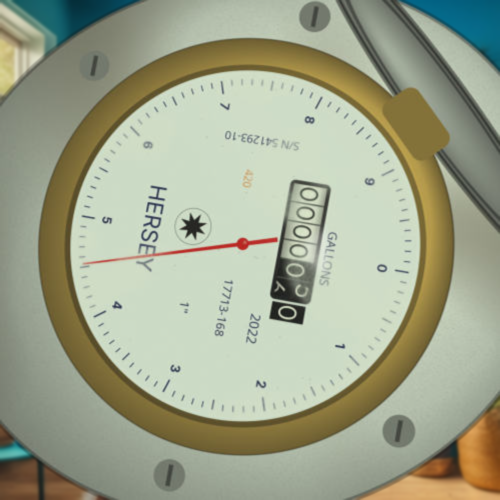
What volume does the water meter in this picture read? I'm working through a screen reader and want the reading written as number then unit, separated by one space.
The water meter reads 54.5 gal
